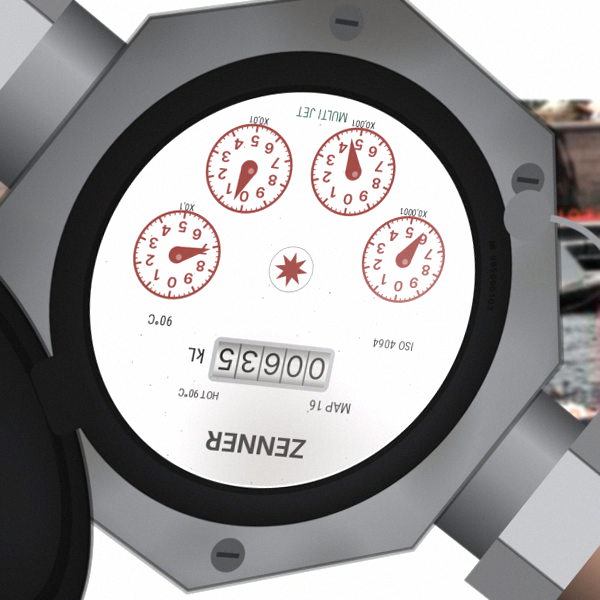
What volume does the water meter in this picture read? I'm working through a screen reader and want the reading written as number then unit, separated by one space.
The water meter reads 635.7045 kL
